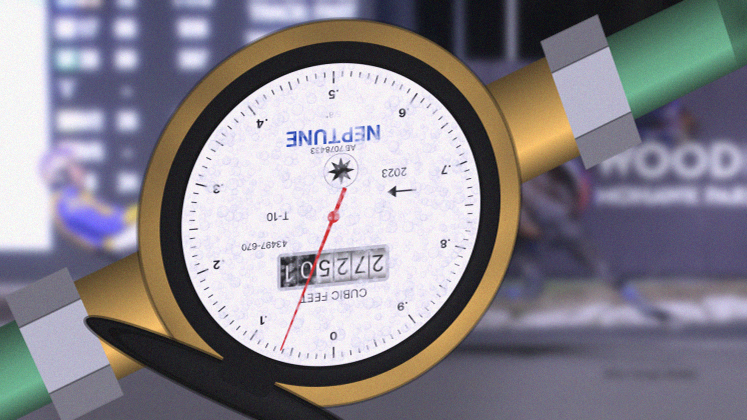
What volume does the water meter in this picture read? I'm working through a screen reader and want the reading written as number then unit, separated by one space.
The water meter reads 272501.06 ft³
